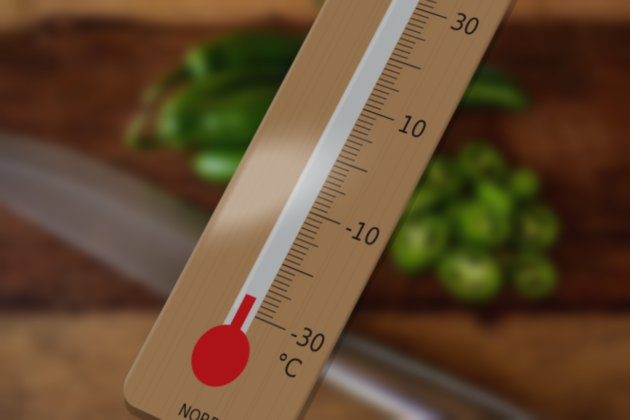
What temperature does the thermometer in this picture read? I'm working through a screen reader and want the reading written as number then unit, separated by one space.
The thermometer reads -27 °C
